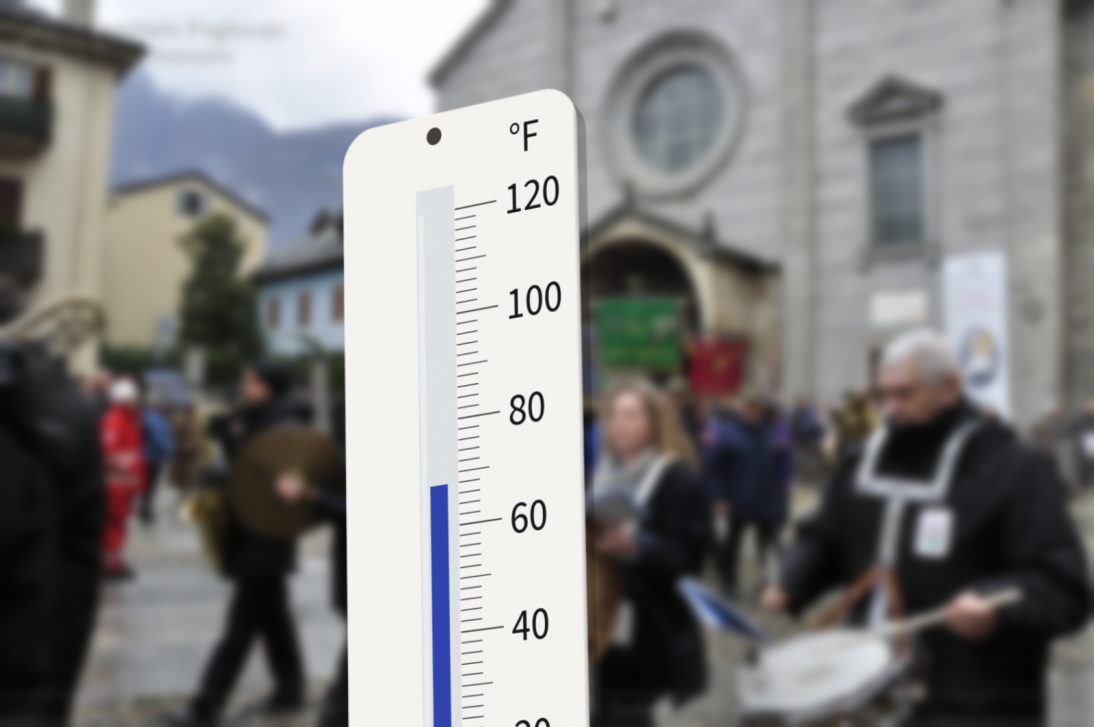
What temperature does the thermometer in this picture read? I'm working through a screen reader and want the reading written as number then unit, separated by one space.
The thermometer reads 68 °F
